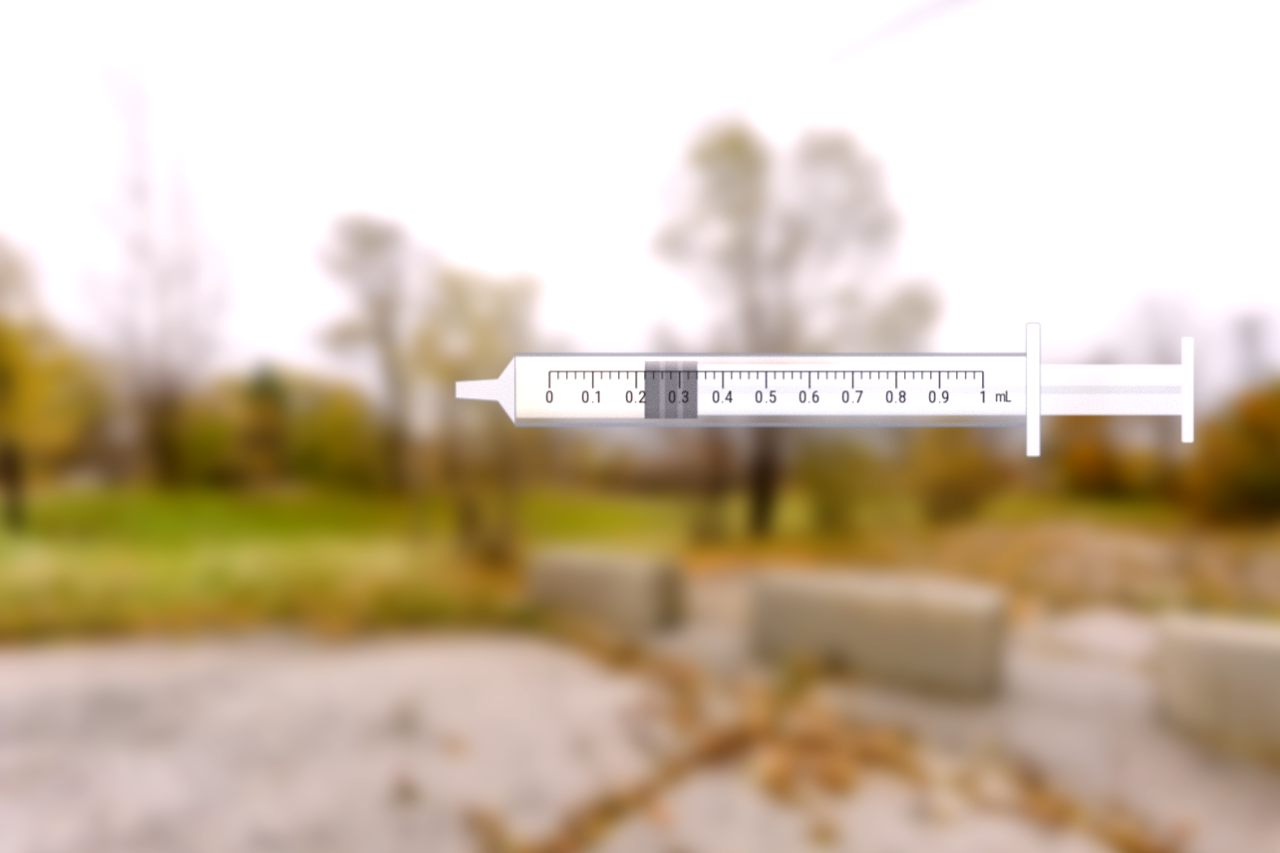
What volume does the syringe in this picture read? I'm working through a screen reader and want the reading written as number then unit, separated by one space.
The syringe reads 0.22 mL
